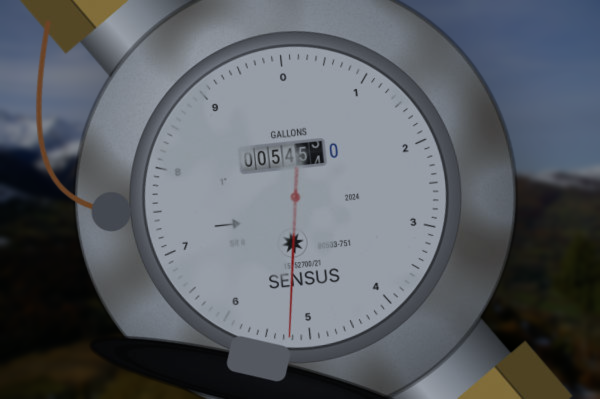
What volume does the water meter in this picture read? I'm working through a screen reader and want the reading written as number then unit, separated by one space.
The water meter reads 54535.2 gal
